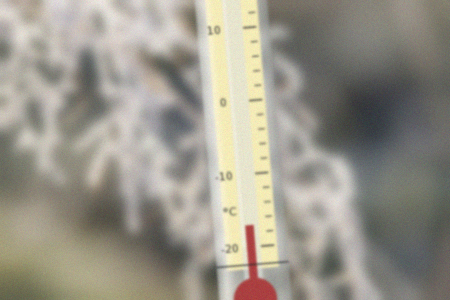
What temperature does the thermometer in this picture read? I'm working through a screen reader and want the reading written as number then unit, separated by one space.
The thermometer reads -17 °C
